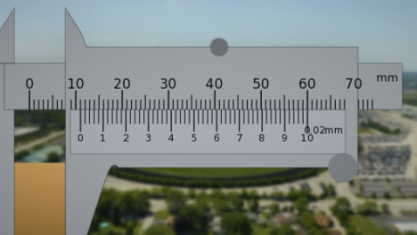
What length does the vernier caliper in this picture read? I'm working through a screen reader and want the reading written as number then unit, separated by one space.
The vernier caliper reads 11.0 mm
